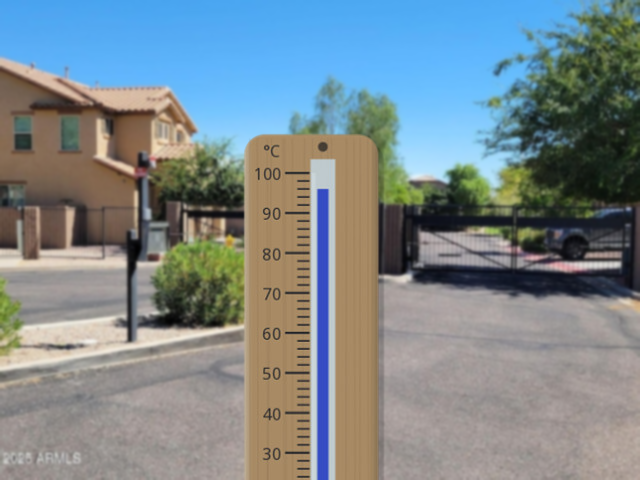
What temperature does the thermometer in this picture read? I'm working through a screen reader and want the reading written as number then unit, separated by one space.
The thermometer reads 96 °C
